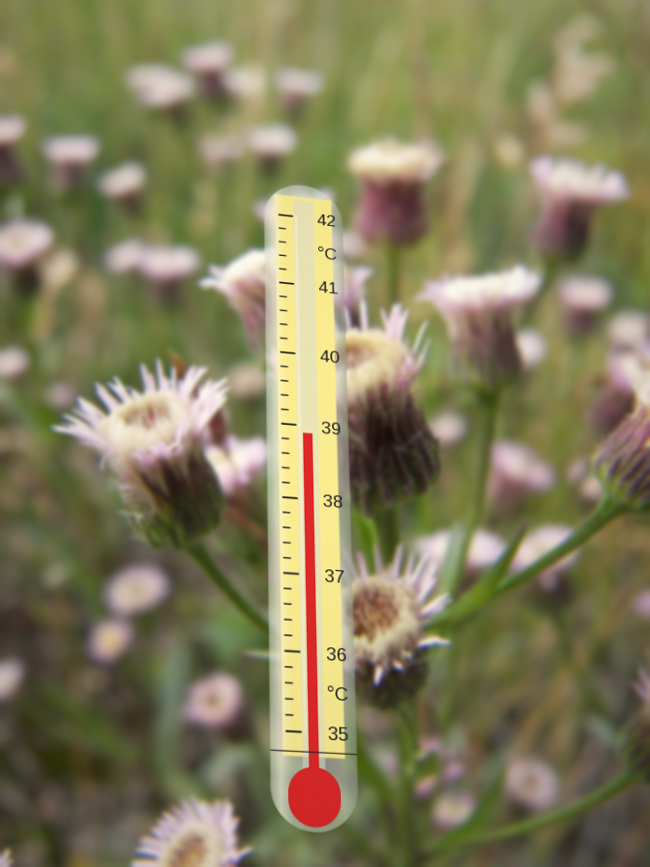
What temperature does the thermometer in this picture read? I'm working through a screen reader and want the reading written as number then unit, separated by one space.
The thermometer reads 38.9 °C
